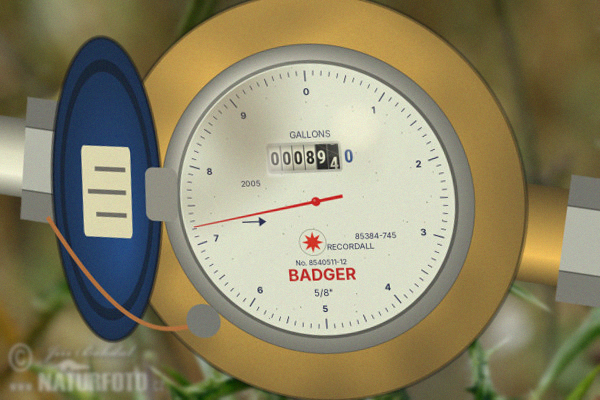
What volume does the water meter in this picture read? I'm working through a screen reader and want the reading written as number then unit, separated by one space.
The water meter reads 8937.2 gal
